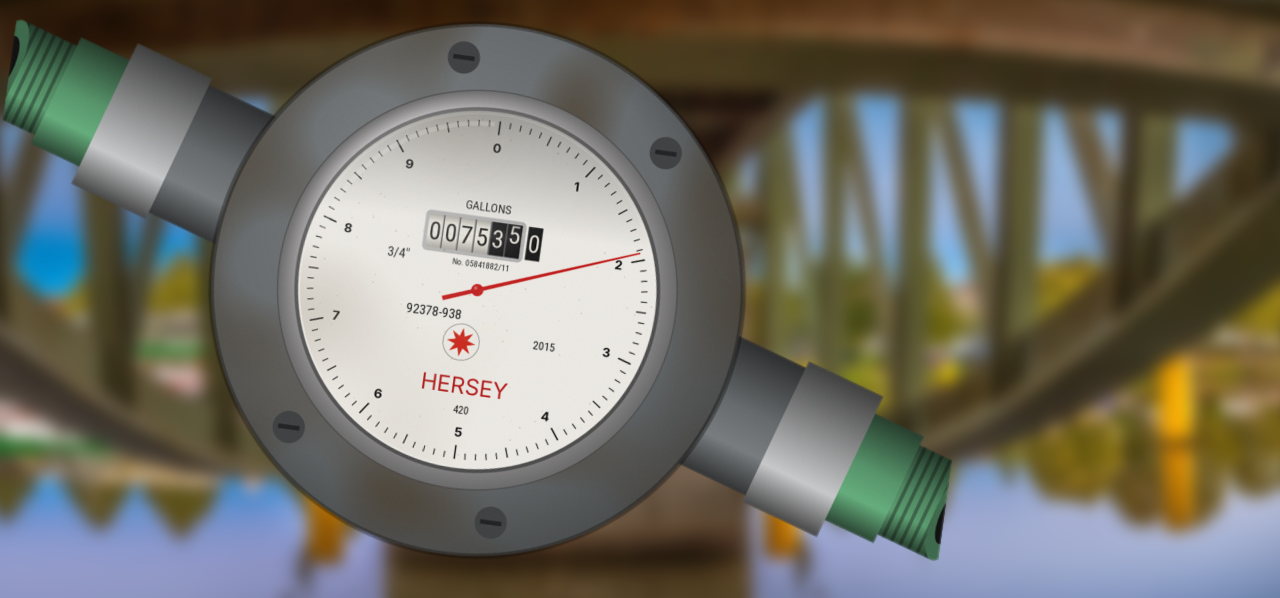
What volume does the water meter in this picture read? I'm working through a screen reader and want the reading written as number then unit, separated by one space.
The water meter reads 75351.9 gal
